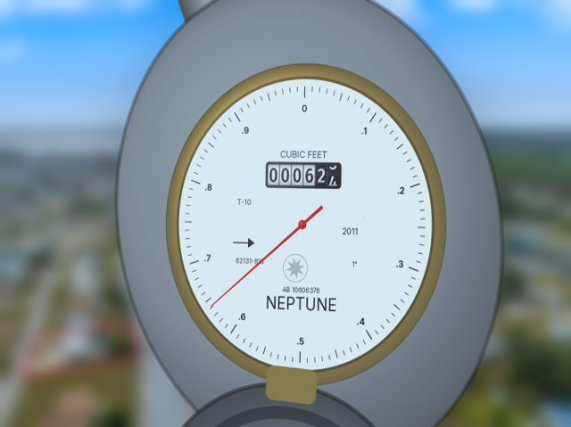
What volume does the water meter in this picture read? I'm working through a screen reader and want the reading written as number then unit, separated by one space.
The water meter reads 623.64 ft³
